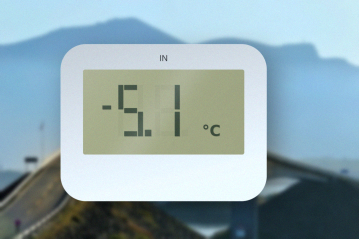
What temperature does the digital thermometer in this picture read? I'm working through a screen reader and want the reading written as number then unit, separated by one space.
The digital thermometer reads -5.1 °C
